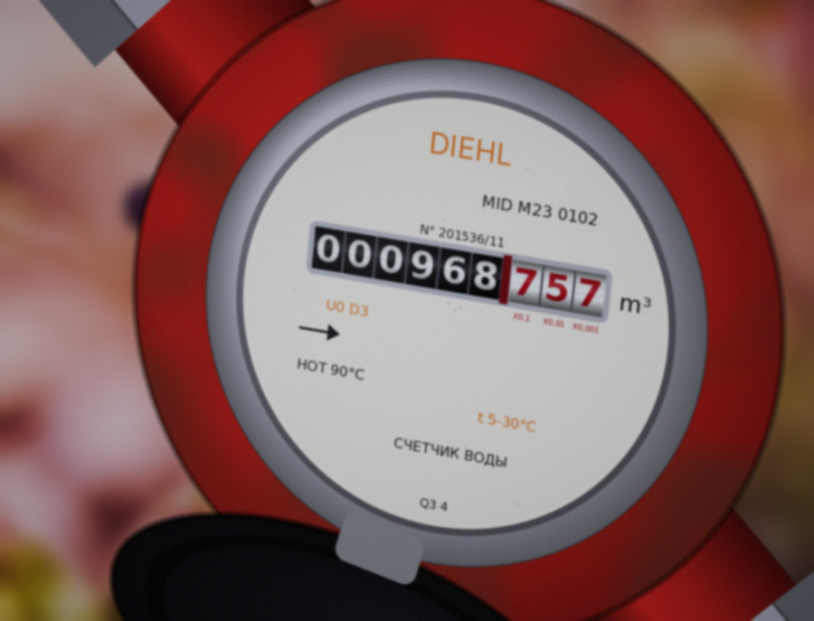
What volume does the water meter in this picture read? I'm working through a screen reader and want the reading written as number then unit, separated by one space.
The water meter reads 968.757 m³
